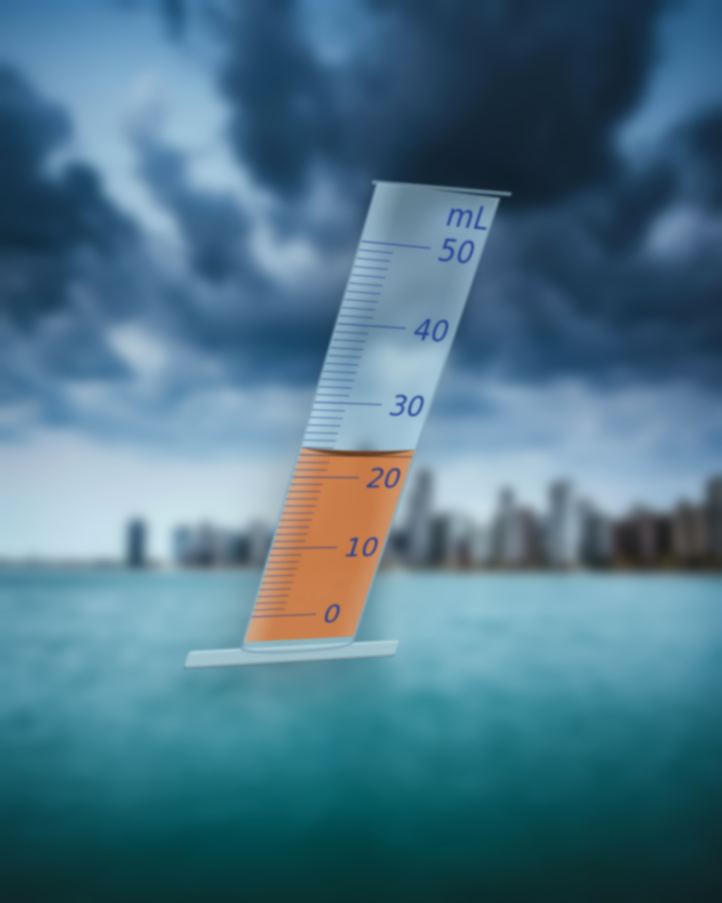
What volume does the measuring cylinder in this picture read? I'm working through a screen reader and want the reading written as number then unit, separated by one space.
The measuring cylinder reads 23 mL
